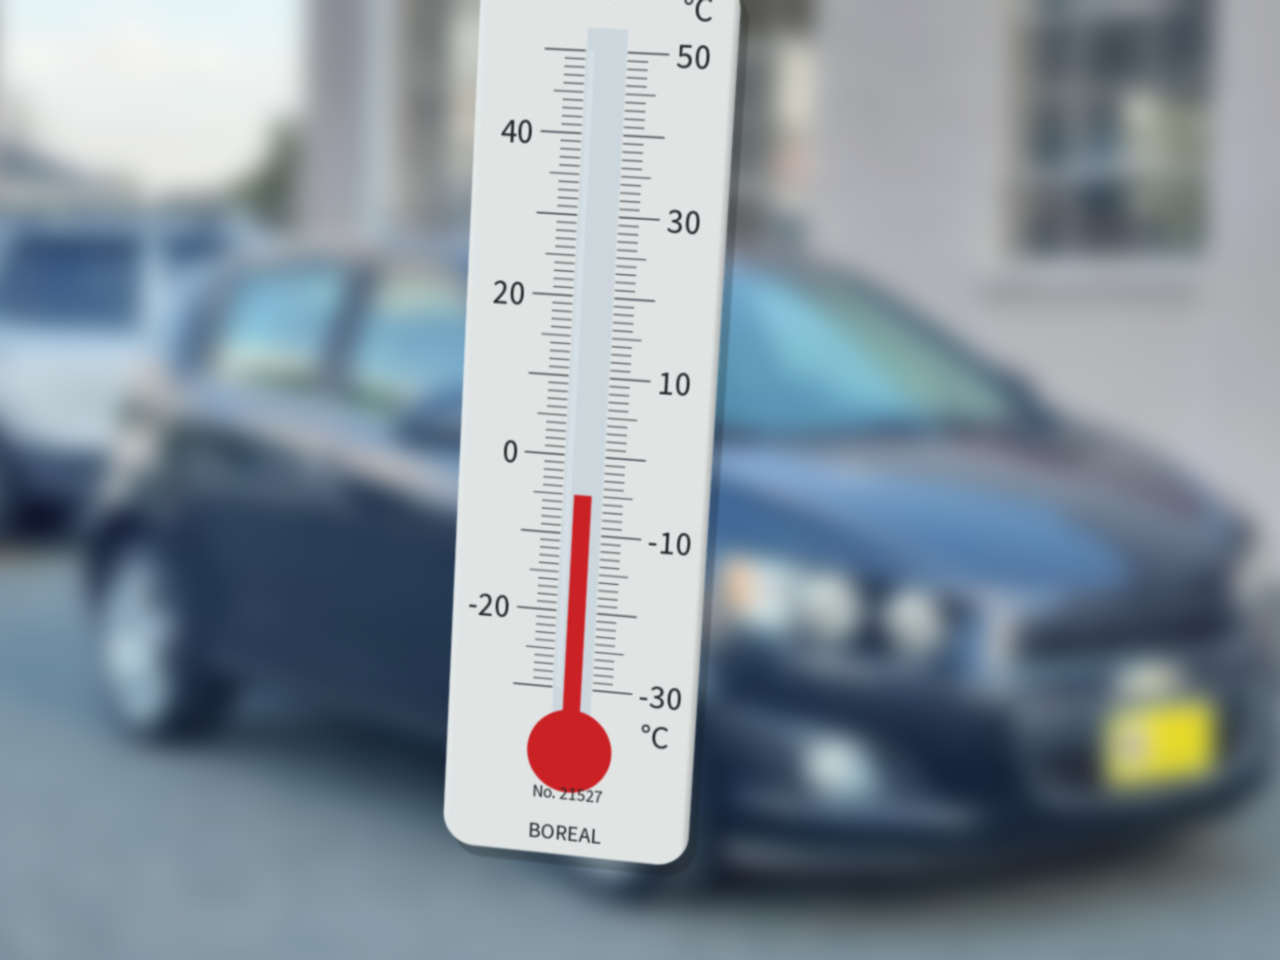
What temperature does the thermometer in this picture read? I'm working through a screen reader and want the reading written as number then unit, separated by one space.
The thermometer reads -5 °C
